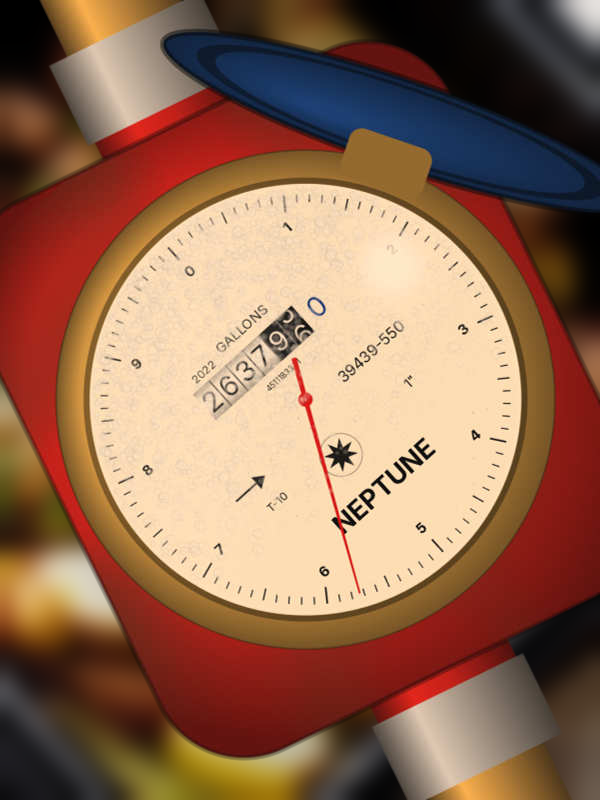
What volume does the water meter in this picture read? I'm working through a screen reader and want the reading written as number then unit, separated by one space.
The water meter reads 2637955.7 gal
